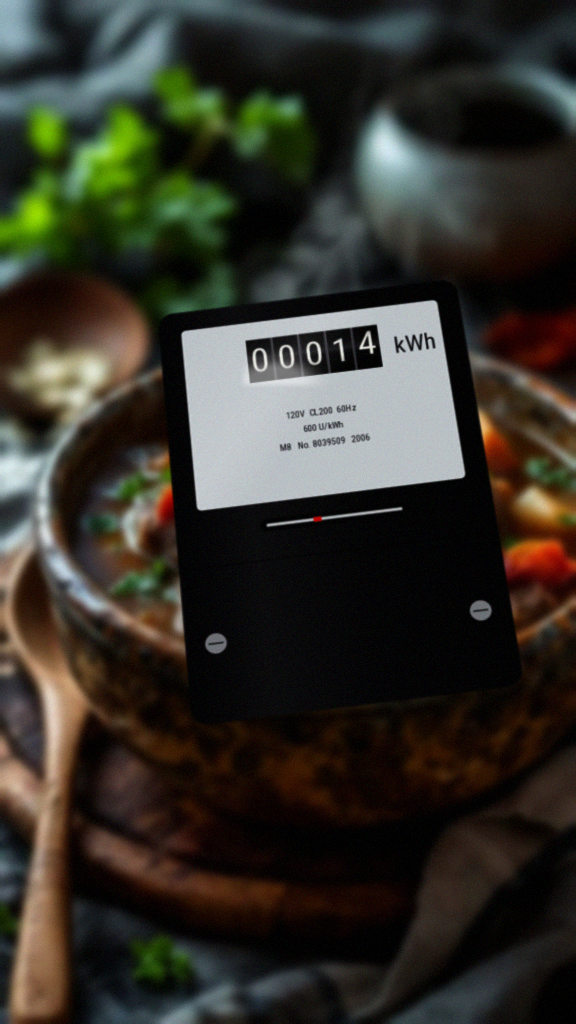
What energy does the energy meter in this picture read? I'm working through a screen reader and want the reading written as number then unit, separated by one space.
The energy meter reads 14 kWh
